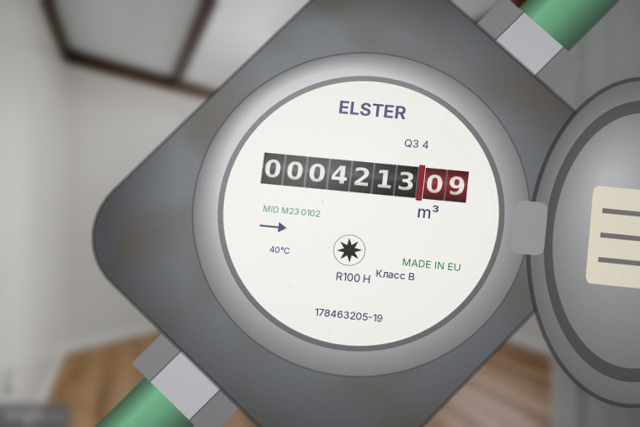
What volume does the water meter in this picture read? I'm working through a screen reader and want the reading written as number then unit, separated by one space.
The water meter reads 4213.09 m³
